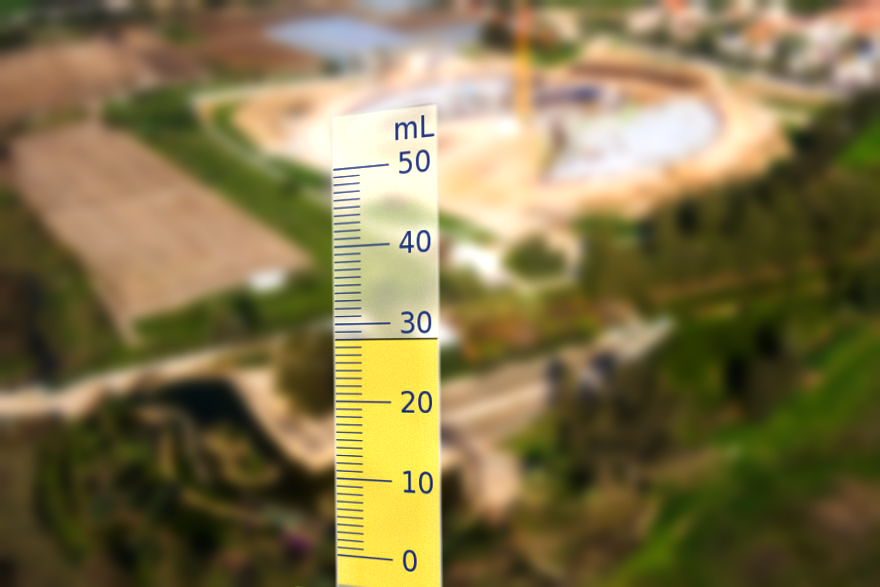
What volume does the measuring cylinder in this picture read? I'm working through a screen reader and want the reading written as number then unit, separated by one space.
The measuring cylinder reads 28 mL
